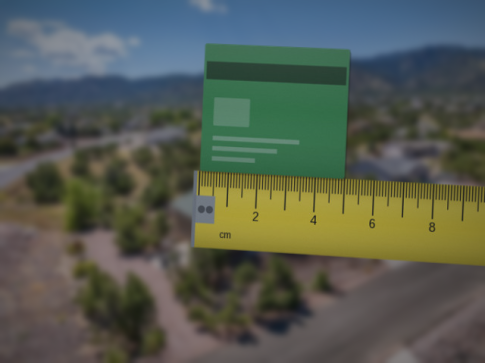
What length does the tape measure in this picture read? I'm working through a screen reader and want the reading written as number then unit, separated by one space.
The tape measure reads 5 cm
